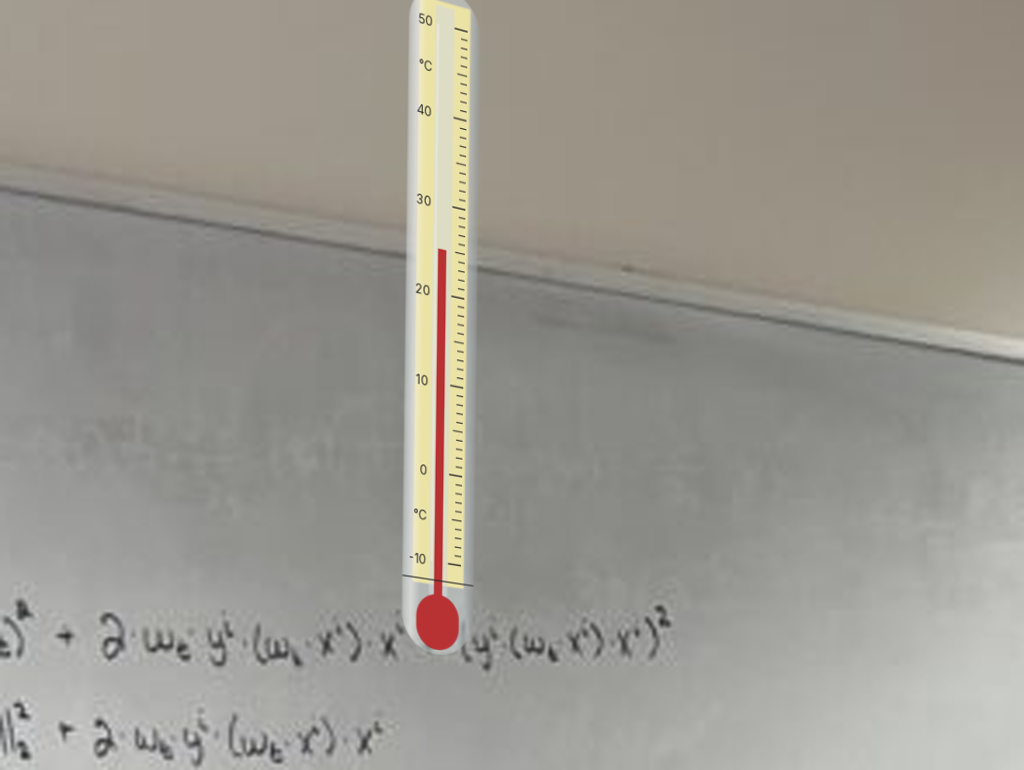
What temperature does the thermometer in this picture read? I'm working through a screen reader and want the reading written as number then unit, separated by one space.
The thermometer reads 25 °C
